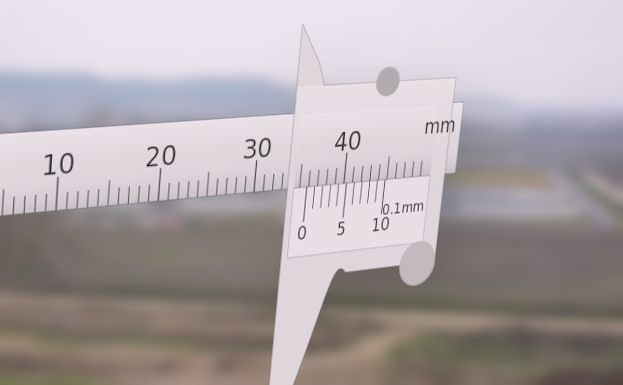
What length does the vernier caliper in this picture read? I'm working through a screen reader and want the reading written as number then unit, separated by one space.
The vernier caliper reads 35.8 mm
